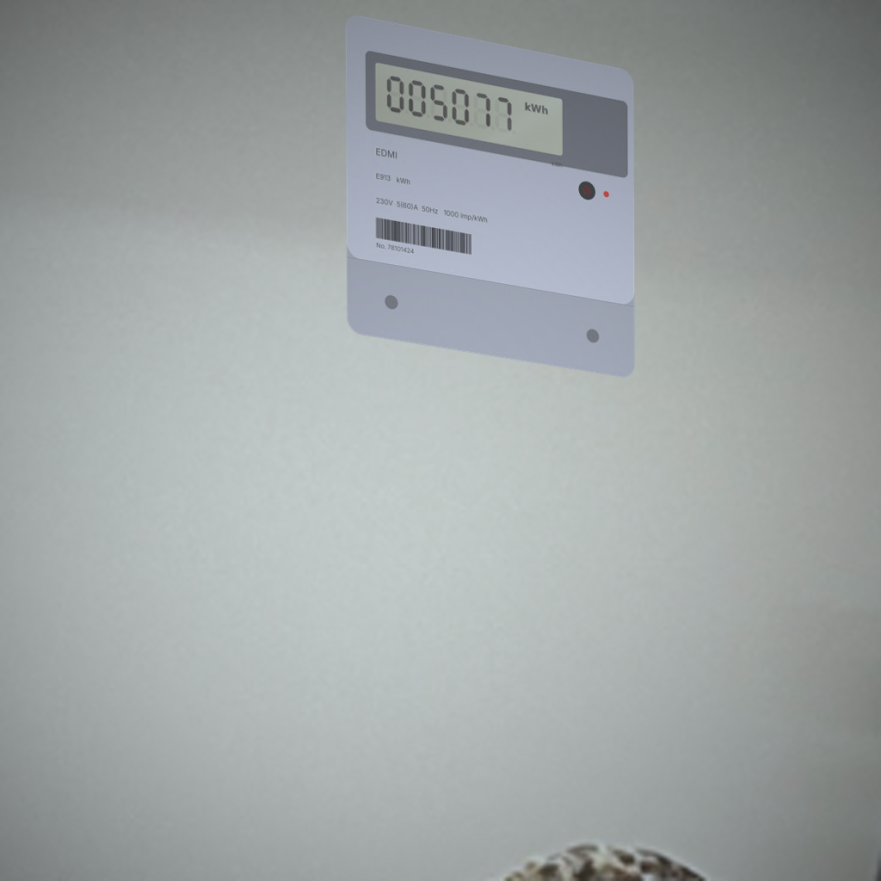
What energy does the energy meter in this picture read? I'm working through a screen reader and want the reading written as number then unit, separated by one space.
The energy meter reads 5077 kWh
